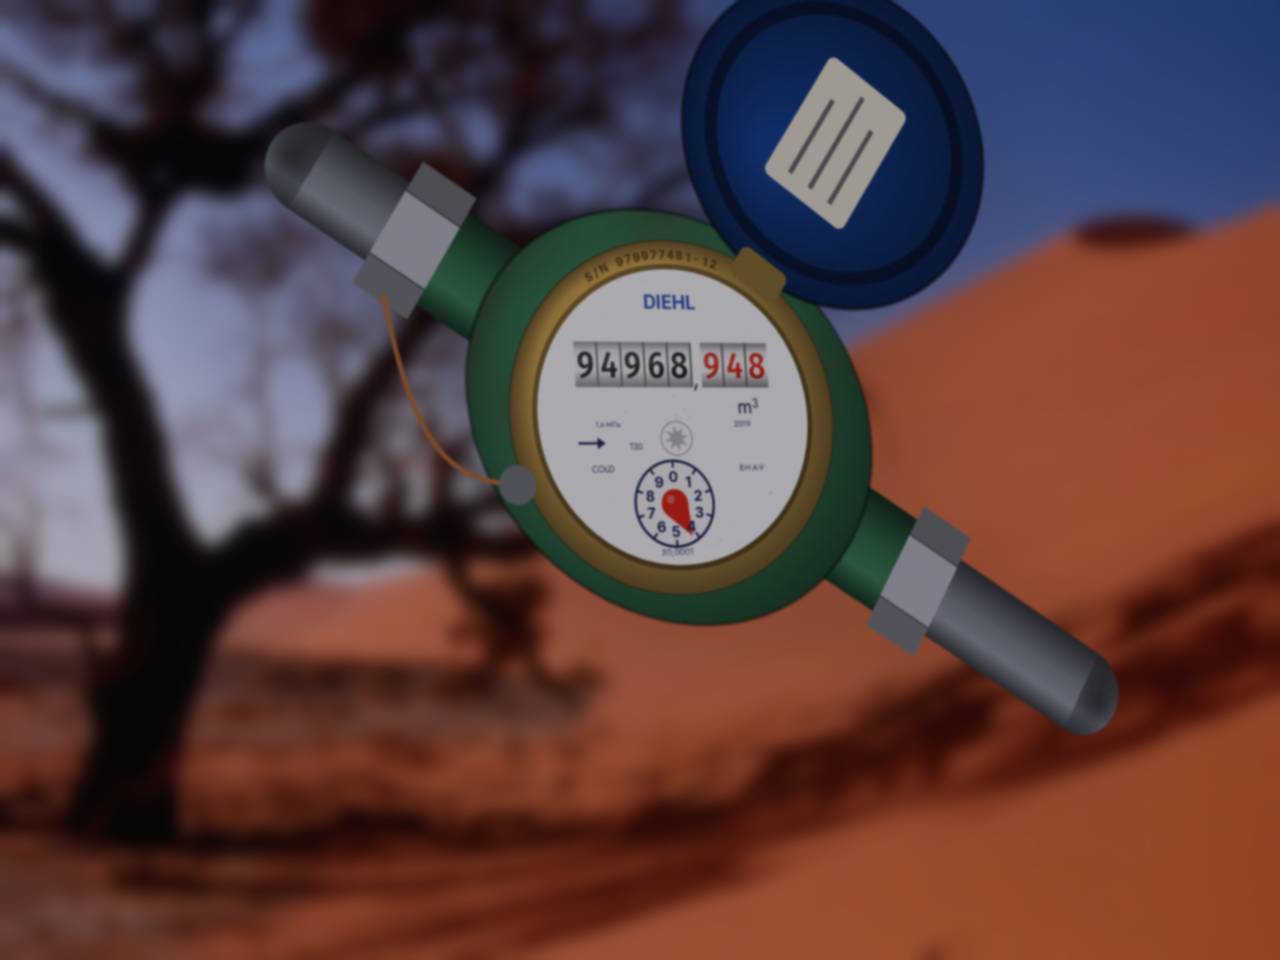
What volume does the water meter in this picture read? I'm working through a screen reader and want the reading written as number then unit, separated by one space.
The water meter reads 94968.9484 m³
